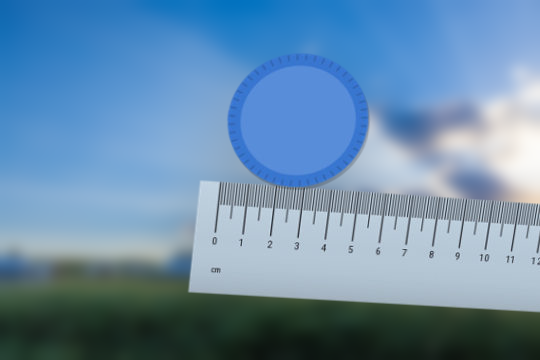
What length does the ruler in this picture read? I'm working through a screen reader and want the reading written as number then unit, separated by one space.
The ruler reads 5 cm
